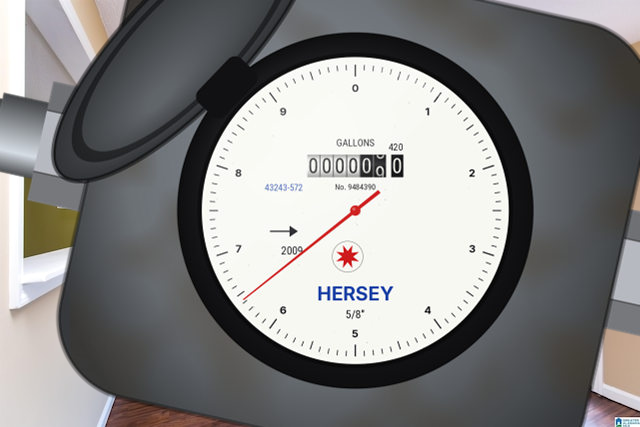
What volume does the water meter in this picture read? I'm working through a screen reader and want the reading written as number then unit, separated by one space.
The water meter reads 86.4 gal
